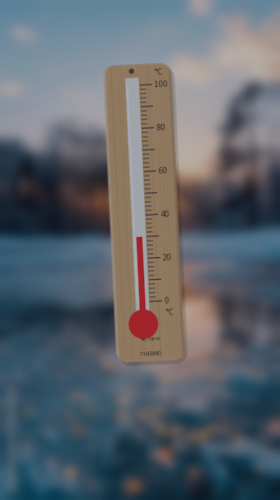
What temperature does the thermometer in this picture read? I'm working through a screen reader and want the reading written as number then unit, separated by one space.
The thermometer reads 30 °C
